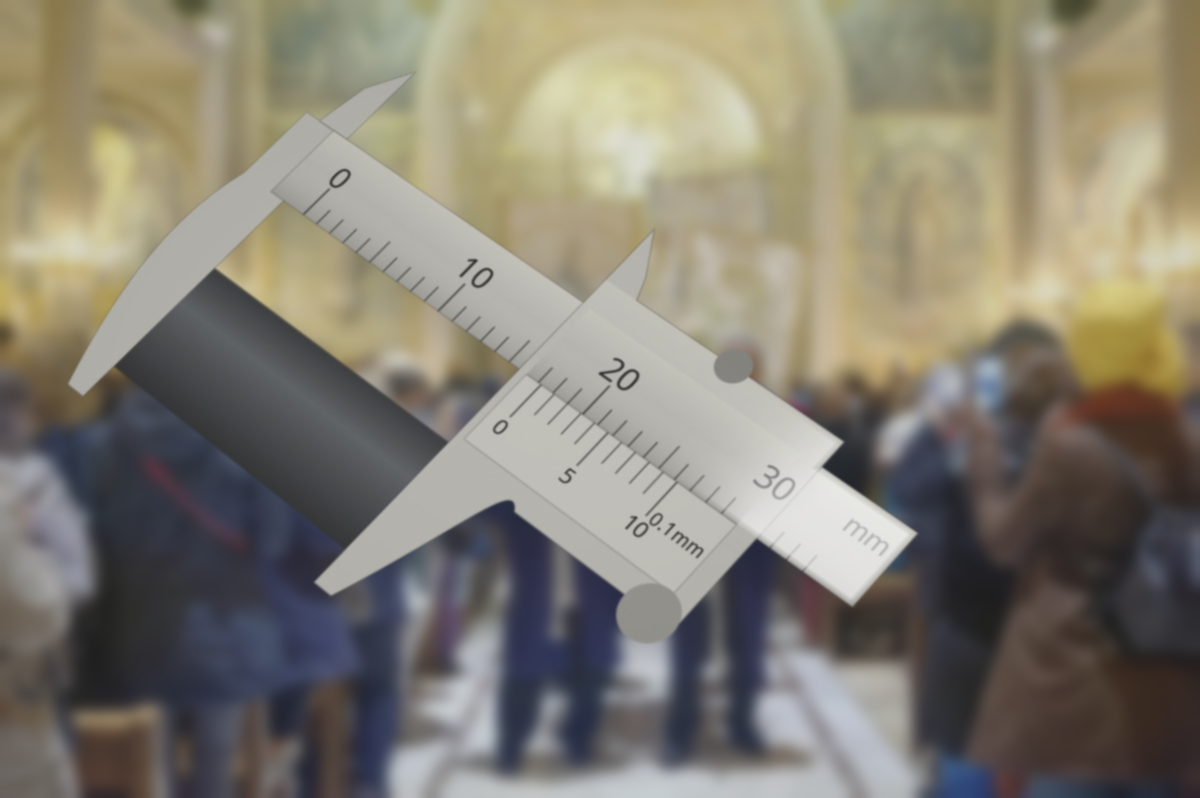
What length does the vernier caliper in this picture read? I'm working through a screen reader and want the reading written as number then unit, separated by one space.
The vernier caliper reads 17.2 mm
